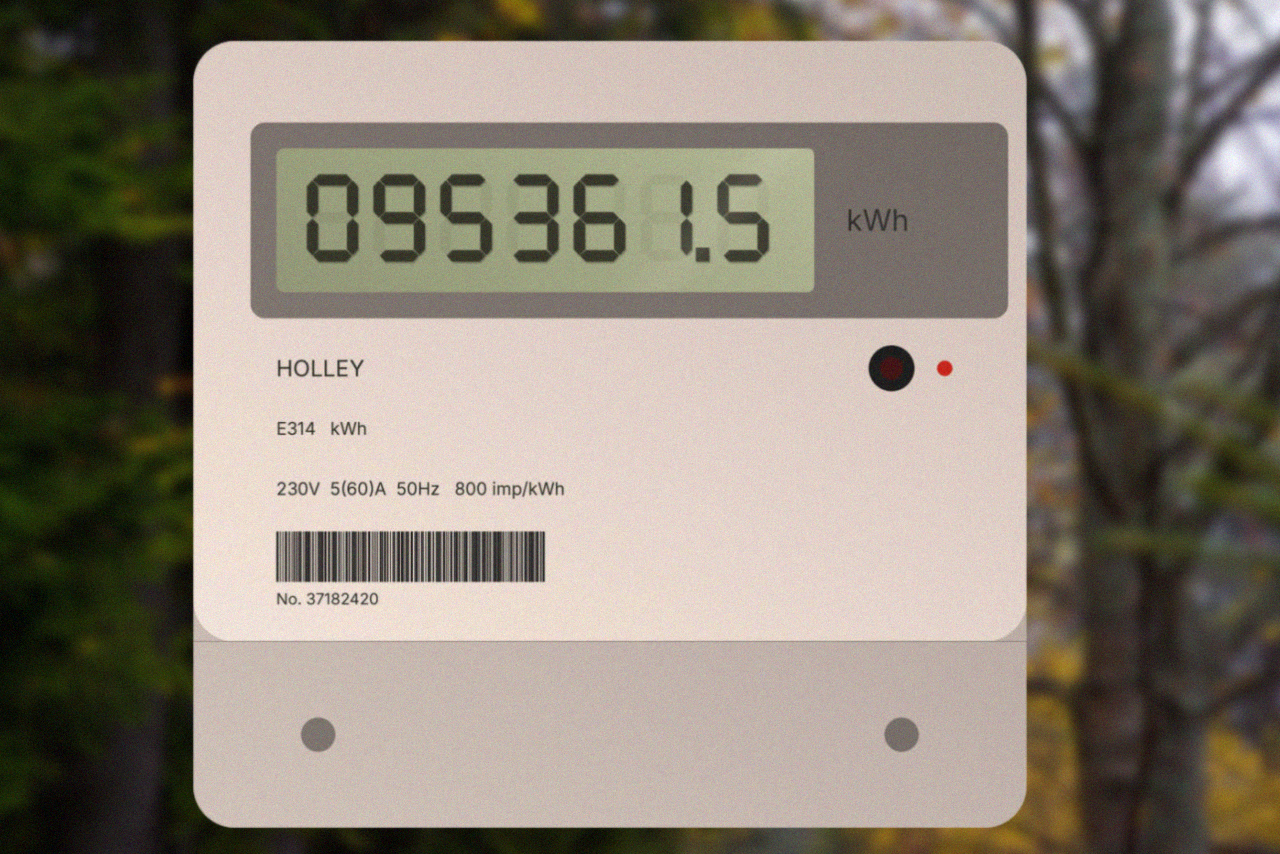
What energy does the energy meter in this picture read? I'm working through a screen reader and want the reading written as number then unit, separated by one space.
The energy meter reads 95361.5 kWh
